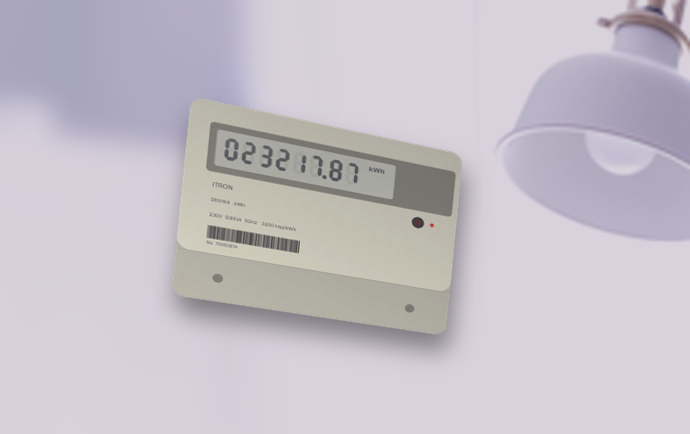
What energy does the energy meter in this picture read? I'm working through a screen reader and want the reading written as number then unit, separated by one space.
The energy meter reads 23217.87 kWh
